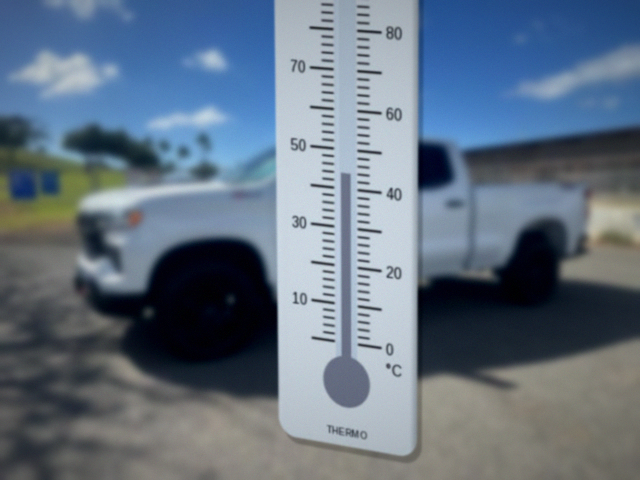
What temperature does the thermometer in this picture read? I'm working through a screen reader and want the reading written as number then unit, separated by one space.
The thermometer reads 44 °C
